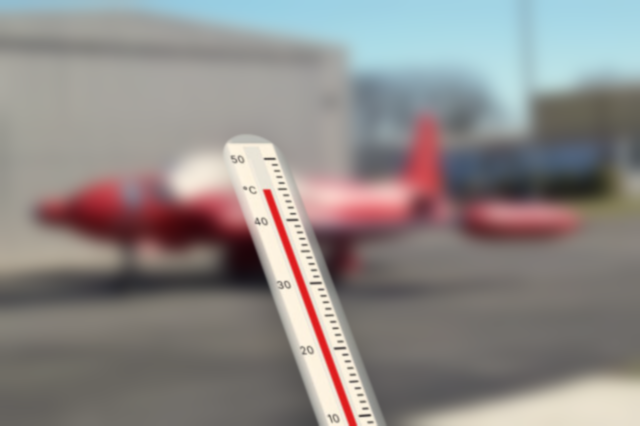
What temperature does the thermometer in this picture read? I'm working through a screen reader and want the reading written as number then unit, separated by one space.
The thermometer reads 45 °C
